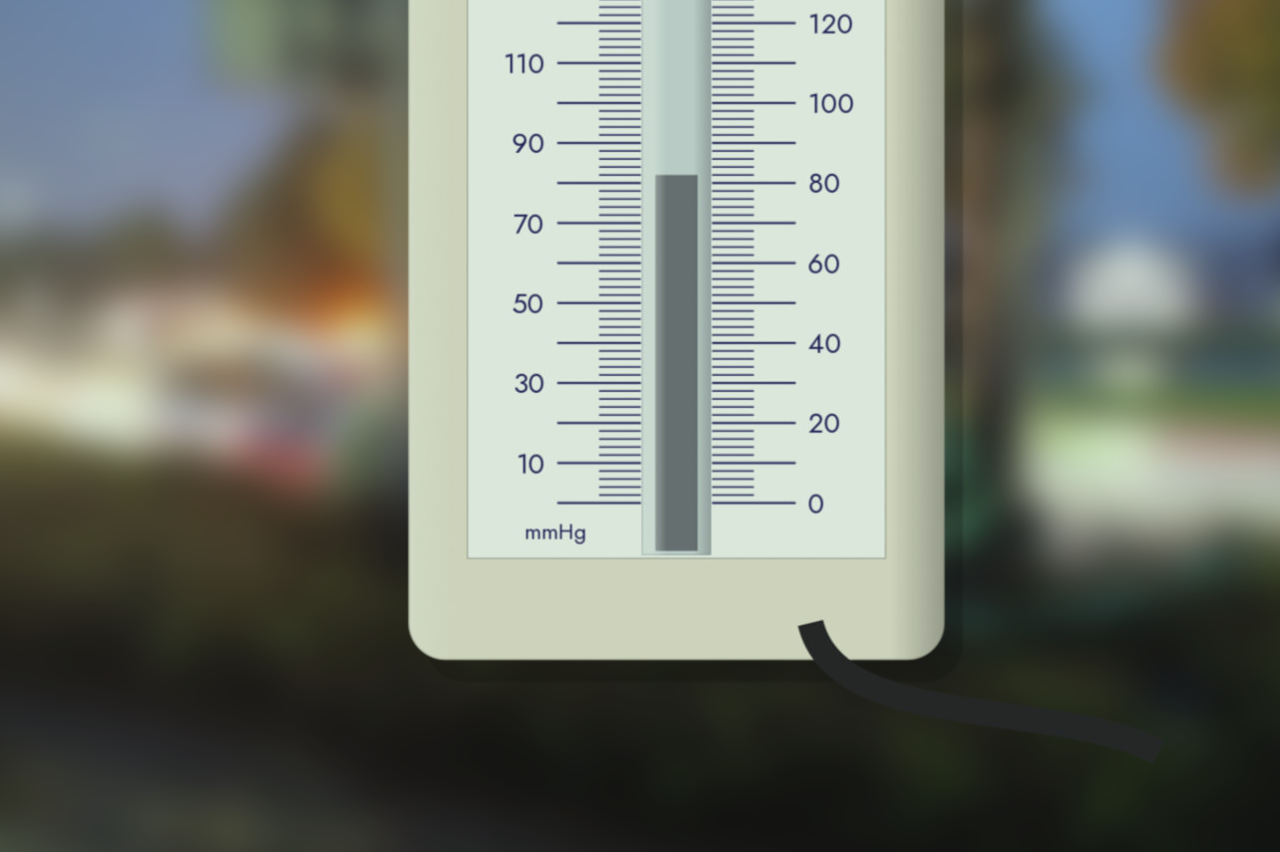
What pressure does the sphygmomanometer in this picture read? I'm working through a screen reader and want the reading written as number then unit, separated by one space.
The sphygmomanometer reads 82 mmHg
